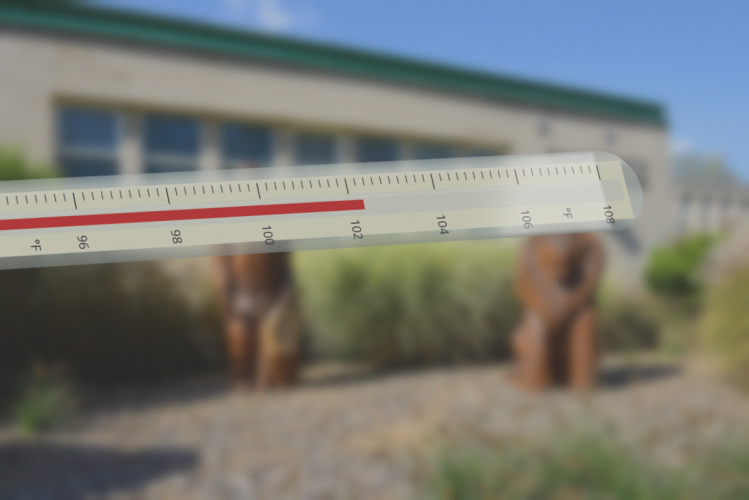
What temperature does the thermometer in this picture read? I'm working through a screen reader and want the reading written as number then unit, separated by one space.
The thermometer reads 102.3 °F
